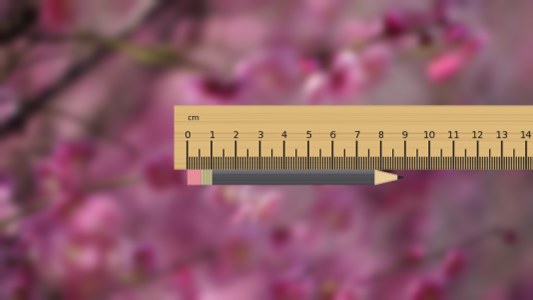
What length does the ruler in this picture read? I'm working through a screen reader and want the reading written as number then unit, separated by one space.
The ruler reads 9 cm
